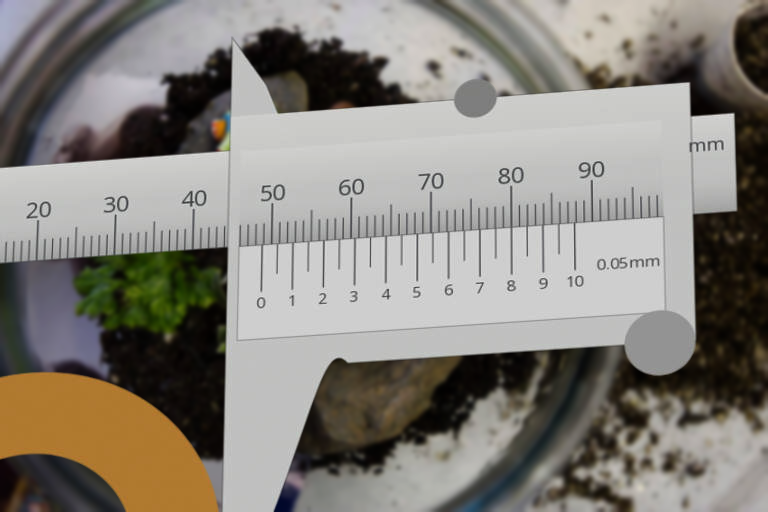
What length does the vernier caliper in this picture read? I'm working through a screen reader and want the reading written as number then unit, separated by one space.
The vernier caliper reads 48.8 mm
